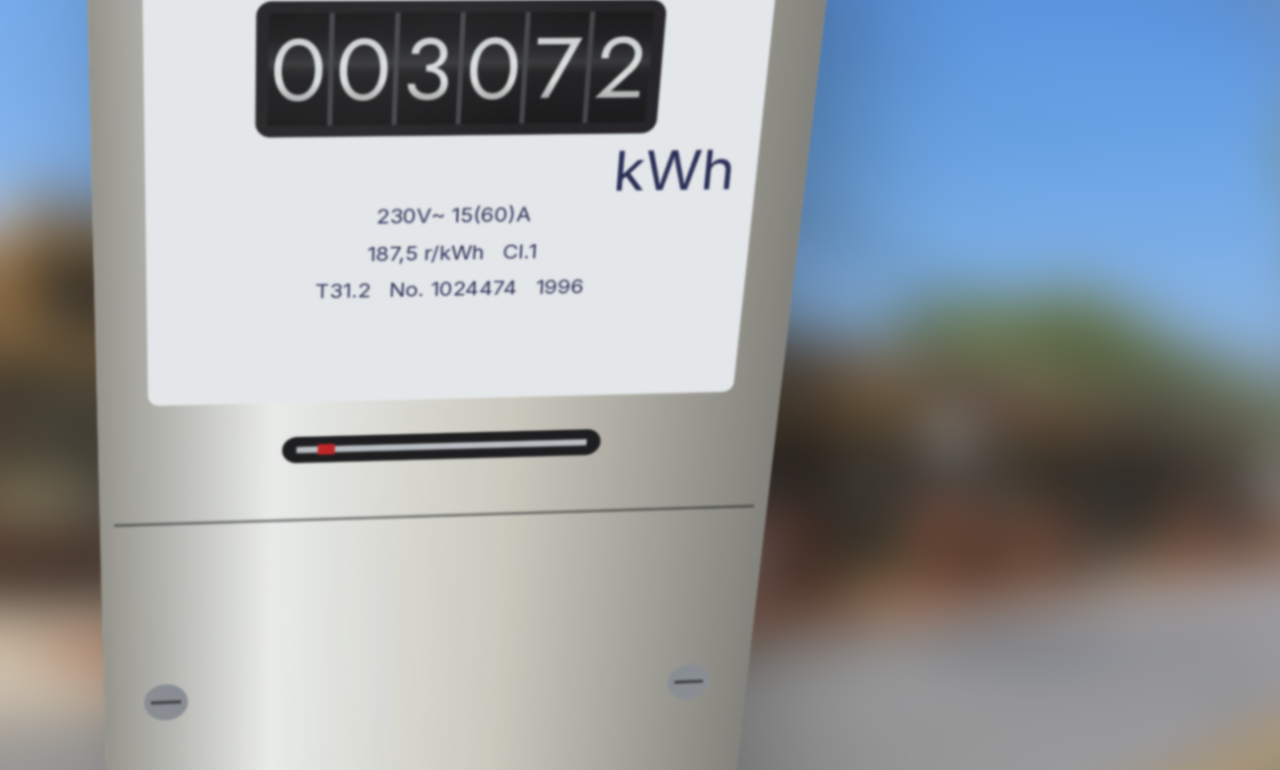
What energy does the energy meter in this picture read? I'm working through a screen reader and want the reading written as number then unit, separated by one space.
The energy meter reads 3072 kWh
